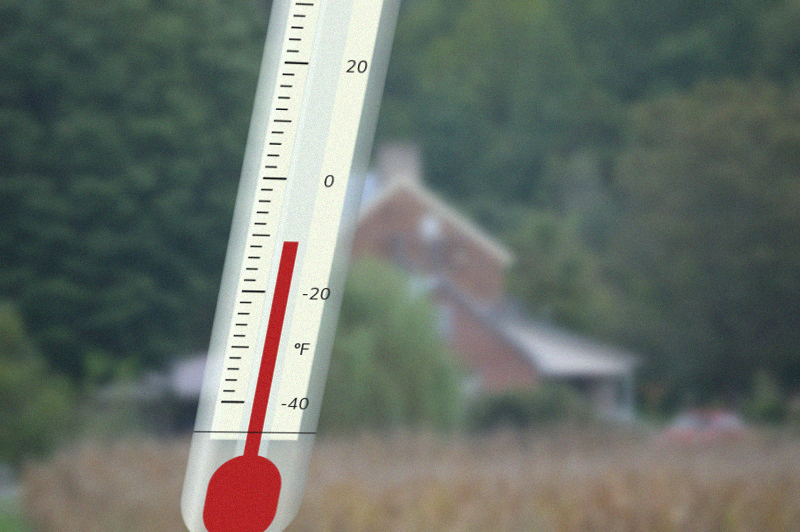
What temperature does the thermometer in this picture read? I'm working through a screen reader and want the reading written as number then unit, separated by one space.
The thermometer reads -11 °F
